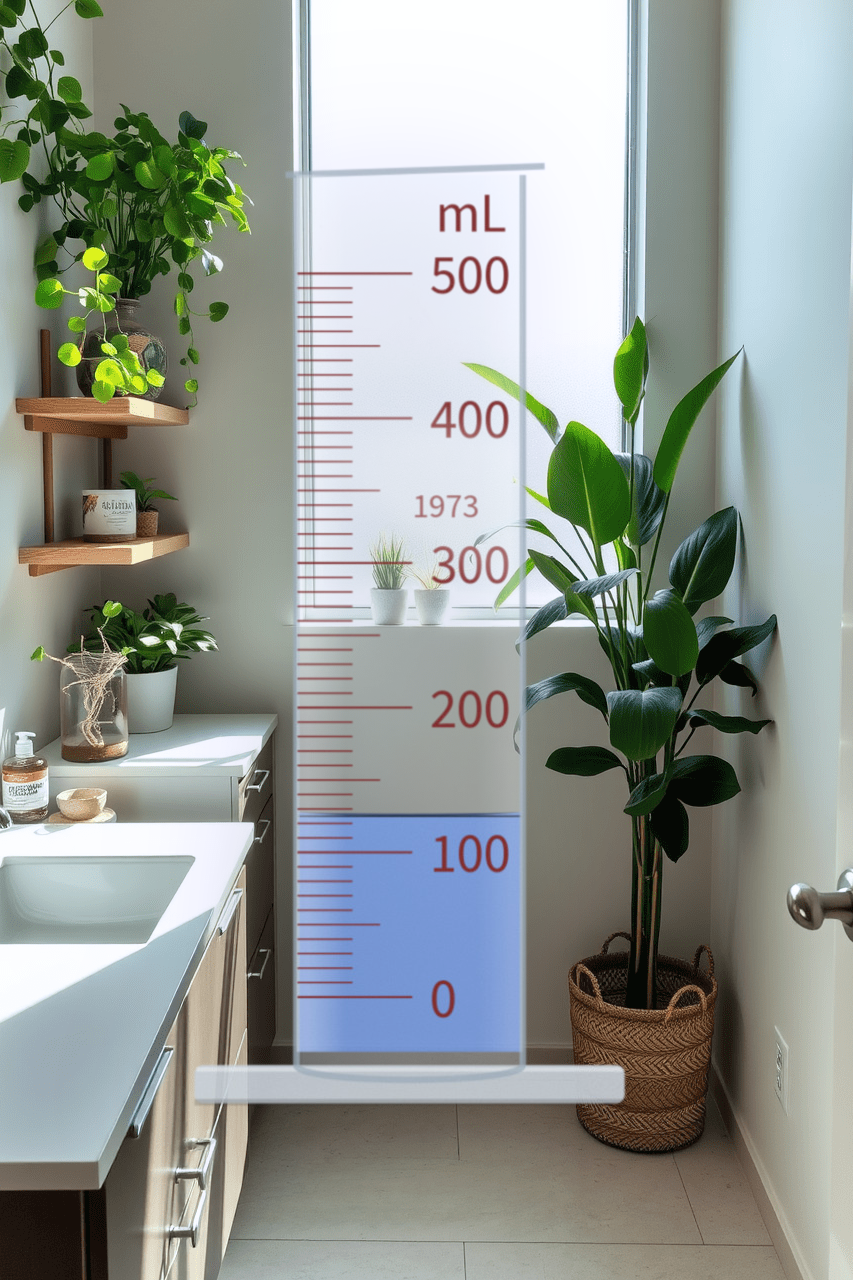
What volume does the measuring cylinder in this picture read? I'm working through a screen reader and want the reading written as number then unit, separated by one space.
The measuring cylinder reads 125 mL
